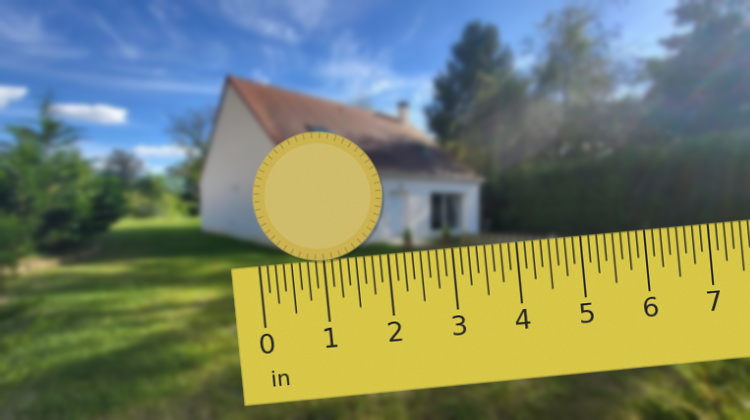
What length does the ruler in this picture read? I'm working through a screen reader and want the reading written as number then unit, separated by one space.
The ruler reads 2 in
